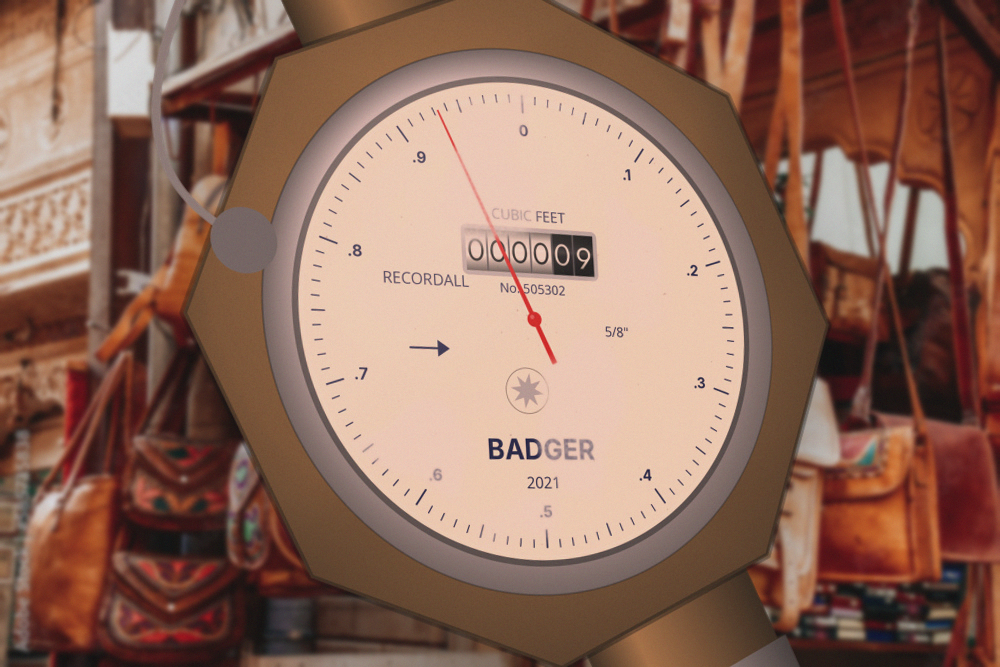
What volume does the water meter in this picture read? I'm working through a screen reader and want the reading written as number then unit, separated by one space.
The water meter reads 8.93 ft³
